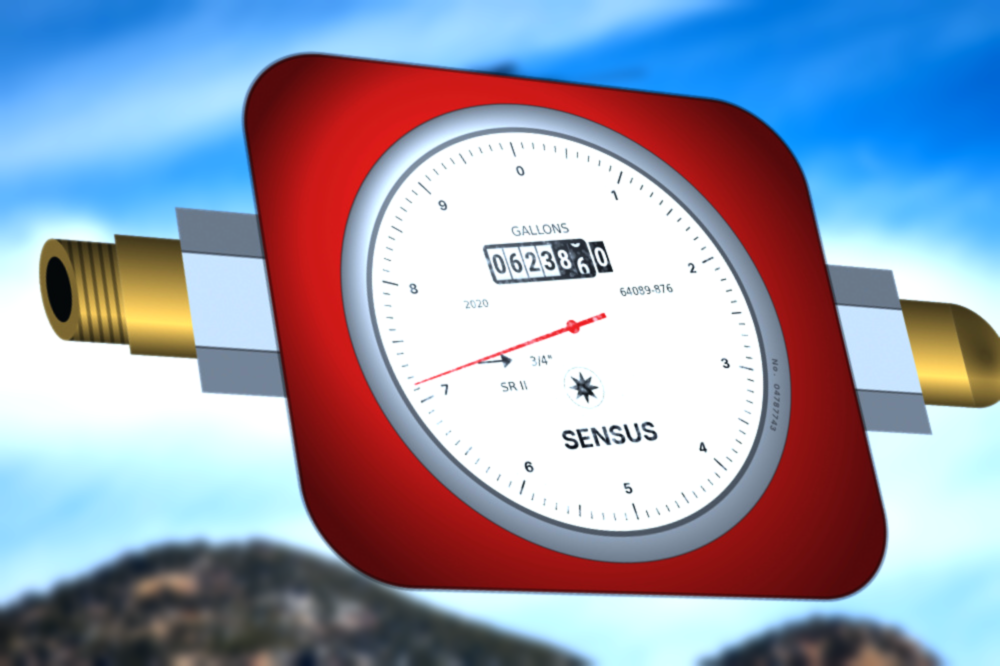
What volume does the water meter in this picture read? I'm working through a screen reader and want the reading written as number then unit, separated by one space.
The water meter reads 623857.1 gal
